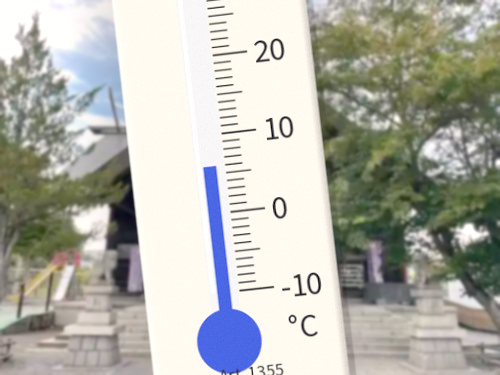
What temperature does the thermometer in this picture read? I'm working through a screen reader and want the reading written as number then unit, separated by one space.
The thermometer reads 6 °C
